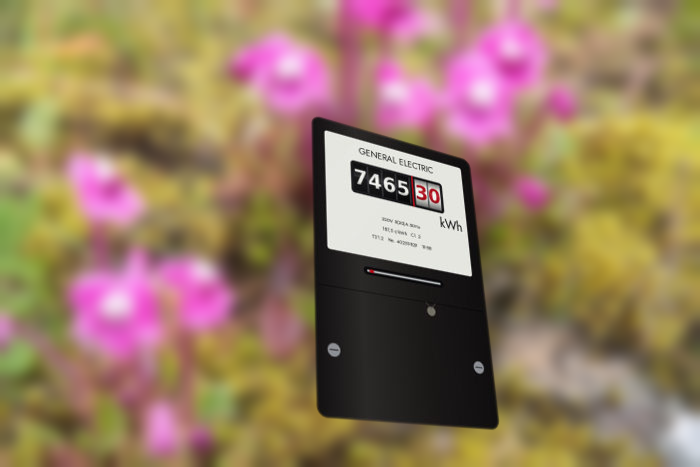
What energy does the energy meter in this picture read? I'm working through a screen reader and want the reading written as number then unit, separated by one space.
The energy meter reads 7465.30 kWh
